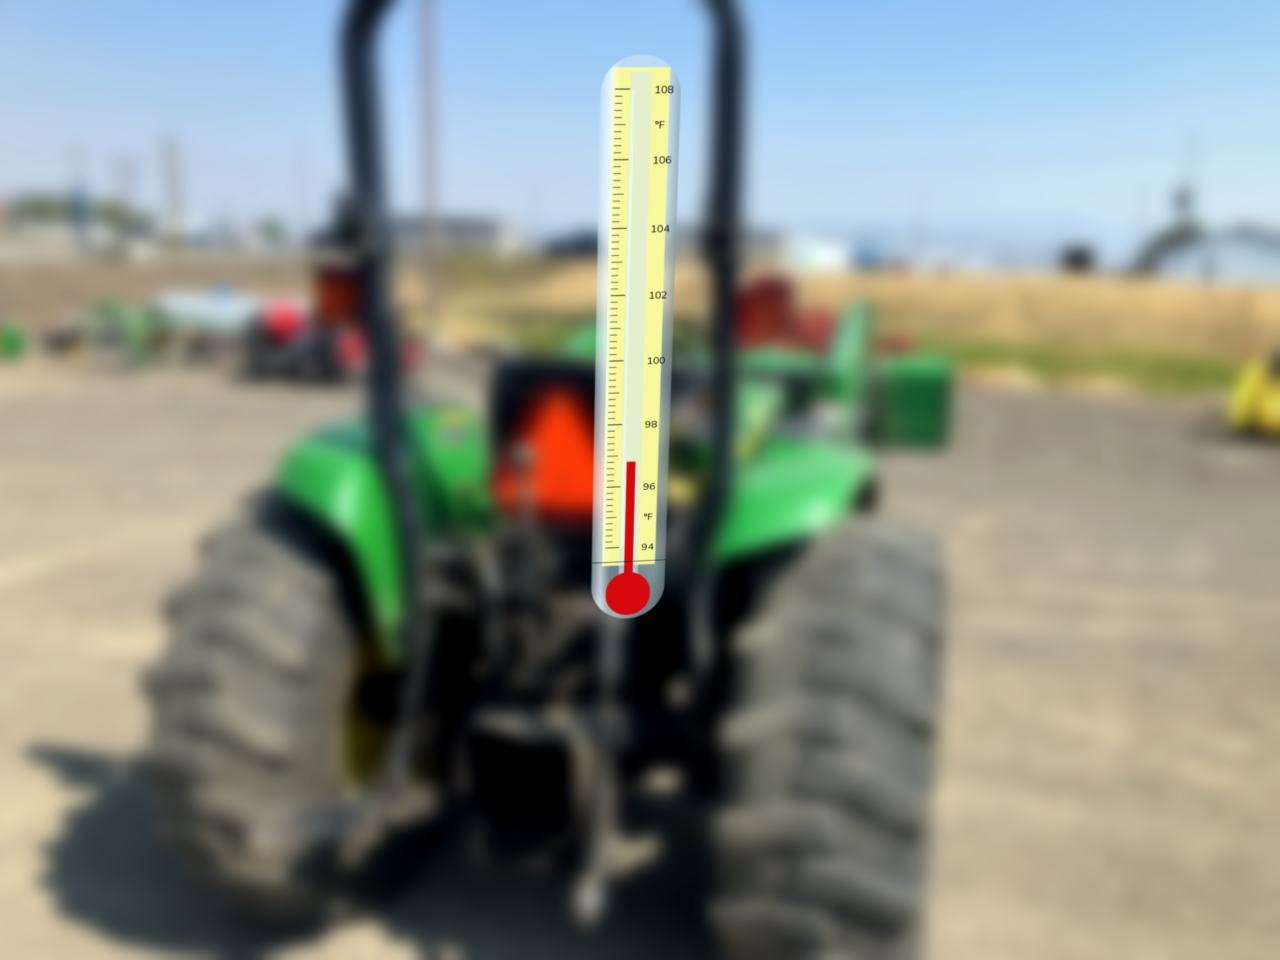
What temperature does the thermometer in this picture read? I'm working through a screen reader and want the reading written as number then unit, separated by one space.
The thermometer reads 96.8 °F
